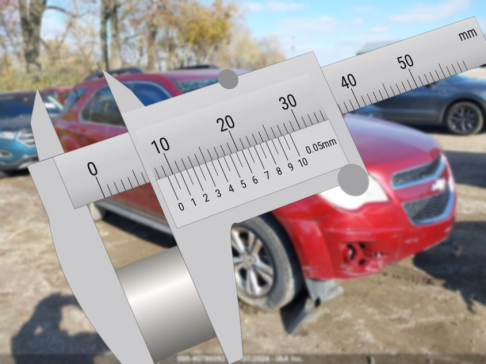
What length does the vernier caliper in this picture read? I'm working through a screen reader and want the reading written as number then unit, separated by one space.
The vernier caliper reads 9.2 mm
